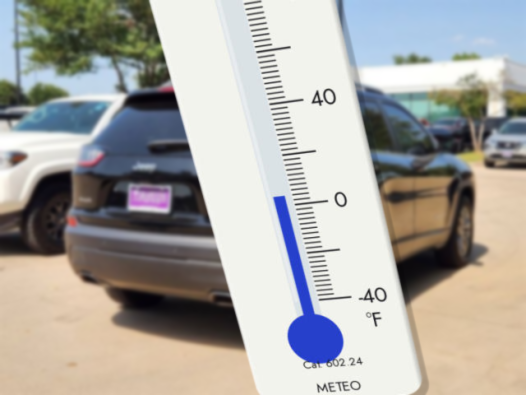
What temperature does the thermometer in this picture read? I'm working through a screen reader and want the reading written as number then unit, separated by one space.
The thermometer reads 4 °F
